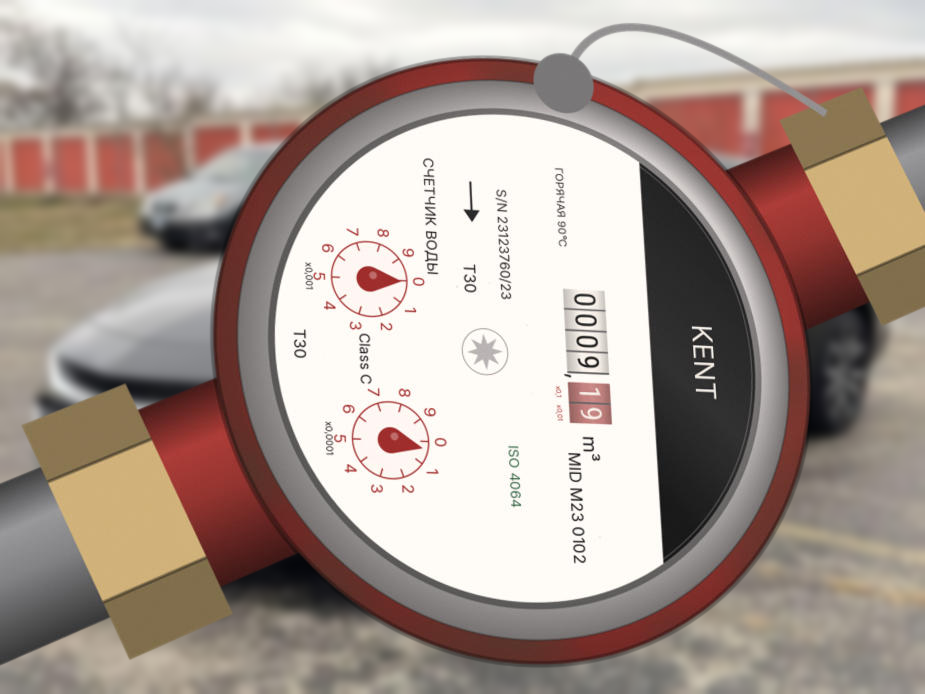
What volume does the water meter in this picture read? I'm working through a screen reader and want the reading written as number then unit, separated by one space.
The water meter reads 9.1900 m³
